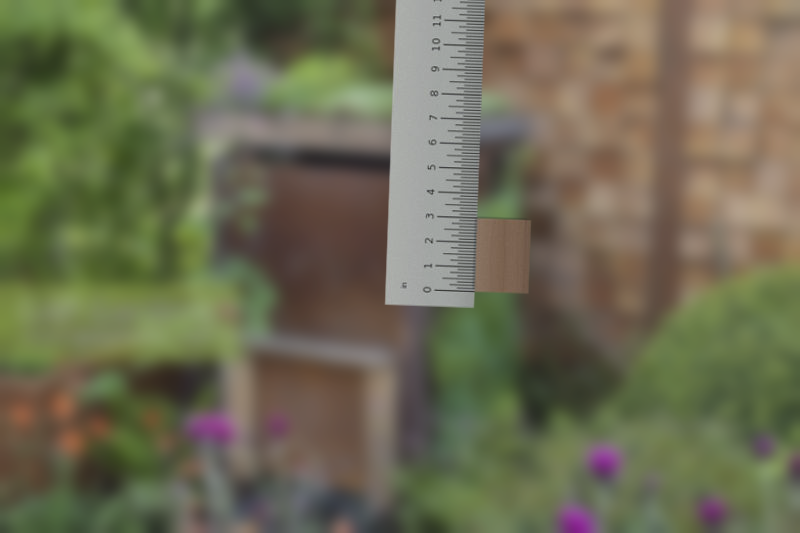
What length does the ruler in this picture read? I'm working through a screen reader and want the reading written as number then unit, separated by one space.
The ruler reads 3 in
